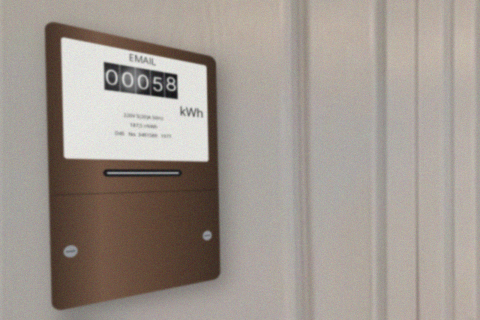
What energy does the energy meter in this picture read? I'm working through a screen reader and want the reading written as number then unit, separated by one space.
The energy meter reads 58 kWh
